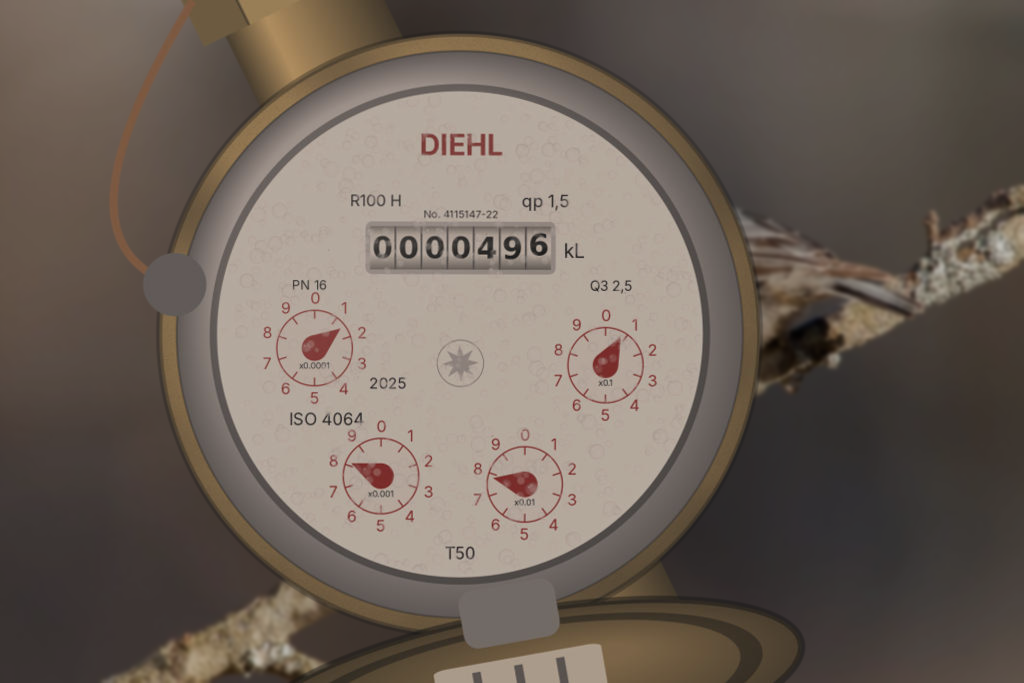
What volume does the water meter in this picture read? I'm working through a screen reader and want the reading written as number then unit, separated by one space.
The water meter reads 496.0781 kL
